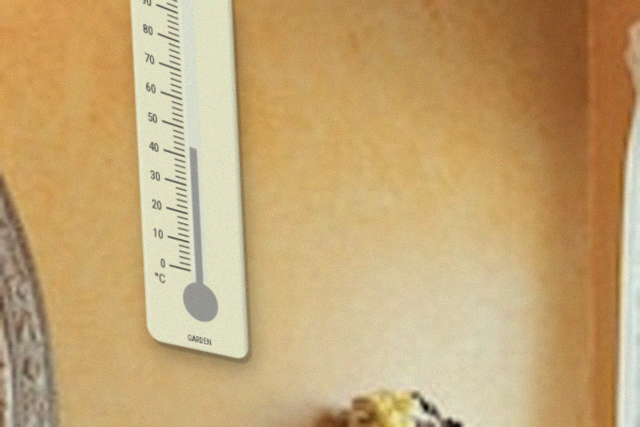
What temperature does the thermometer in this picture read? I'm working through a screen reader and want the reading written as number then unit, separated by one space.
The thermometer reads 44 °C
